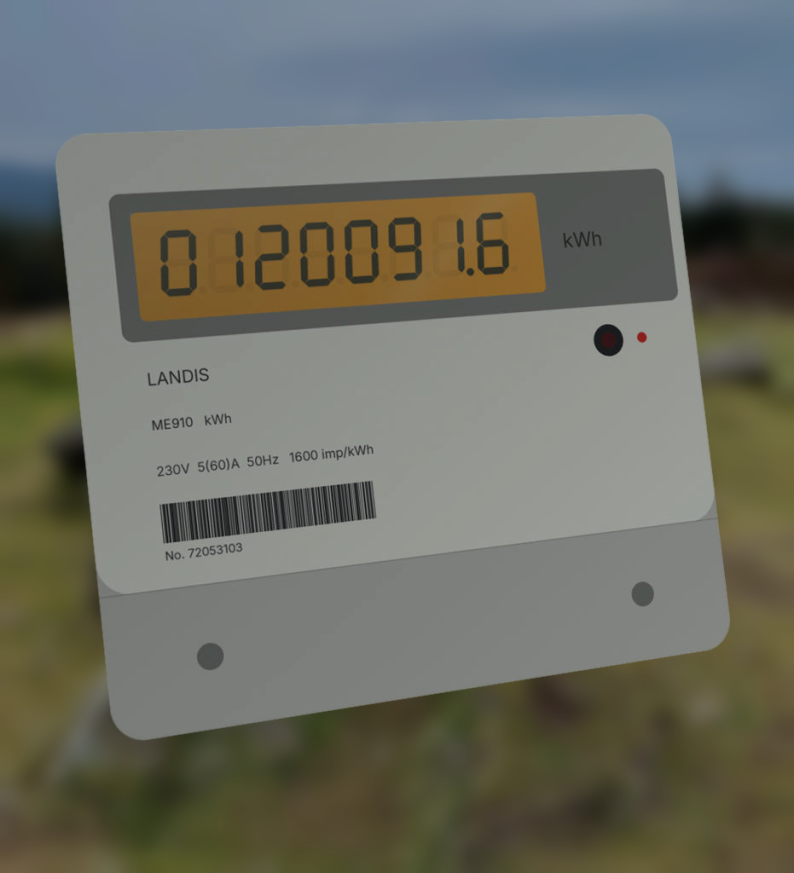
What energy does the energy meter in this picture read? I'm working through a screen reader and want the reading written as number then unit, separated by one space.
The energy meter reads 120091.6 kWh
